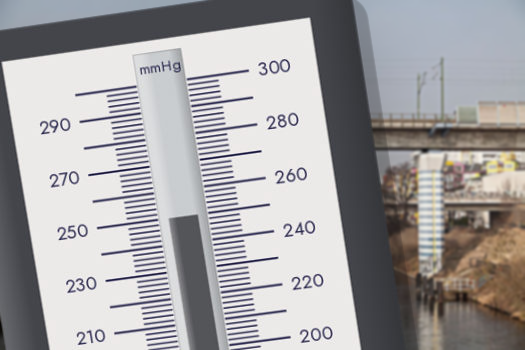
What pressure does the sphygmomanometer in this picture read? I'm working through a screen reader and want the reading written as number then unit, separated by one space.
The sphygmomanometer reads 250 mmHg
